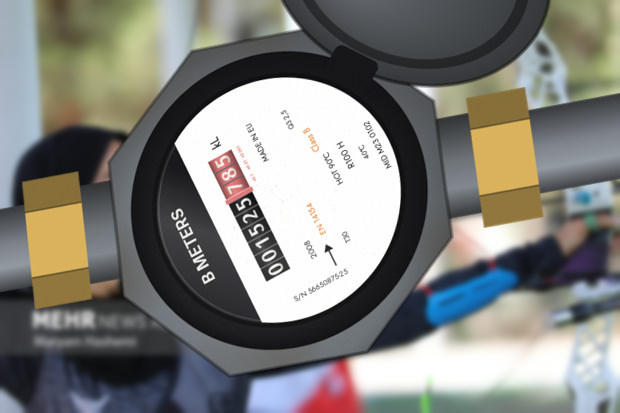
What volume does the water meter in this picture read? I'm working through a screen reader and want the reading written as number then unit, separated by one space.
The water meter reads 1525.785 kL
